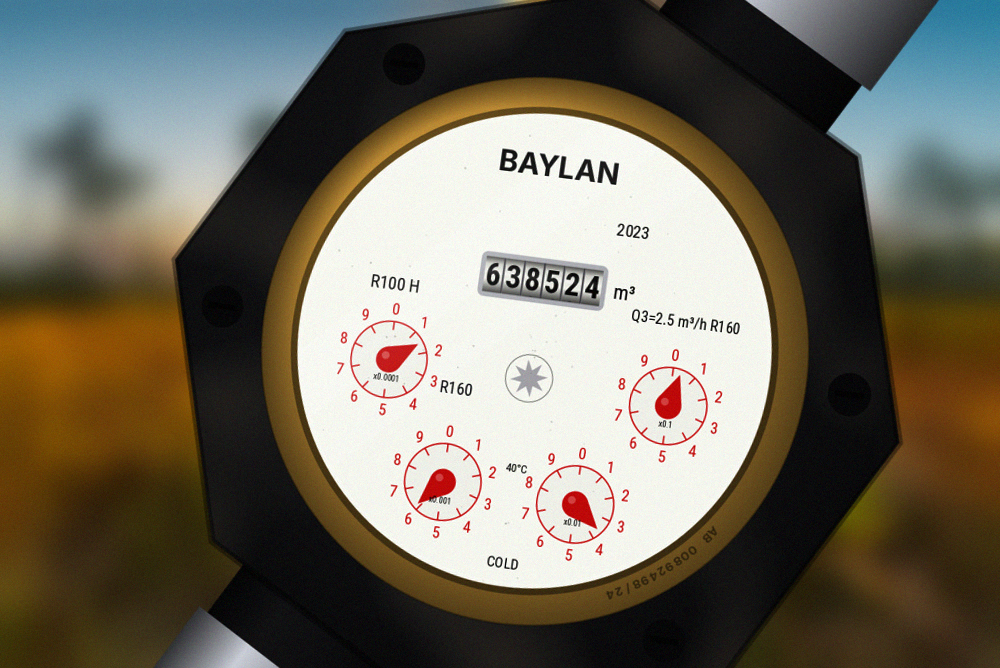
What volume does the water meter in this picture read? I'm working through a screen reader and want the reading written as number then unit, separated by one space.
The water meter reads 638524.0361 m³
